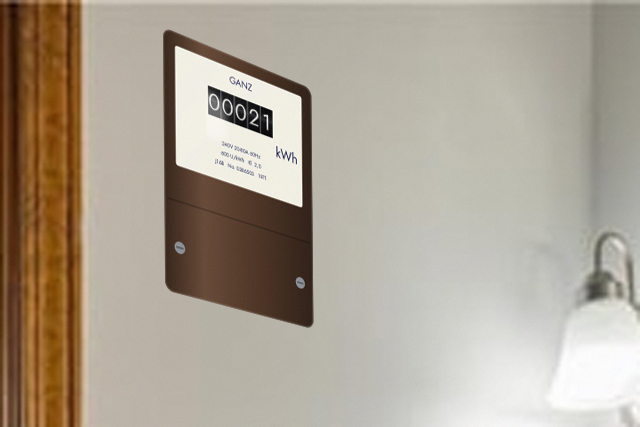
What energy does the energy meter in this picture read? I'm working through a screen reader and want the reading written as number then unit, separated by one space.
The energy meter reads 21 kWh
